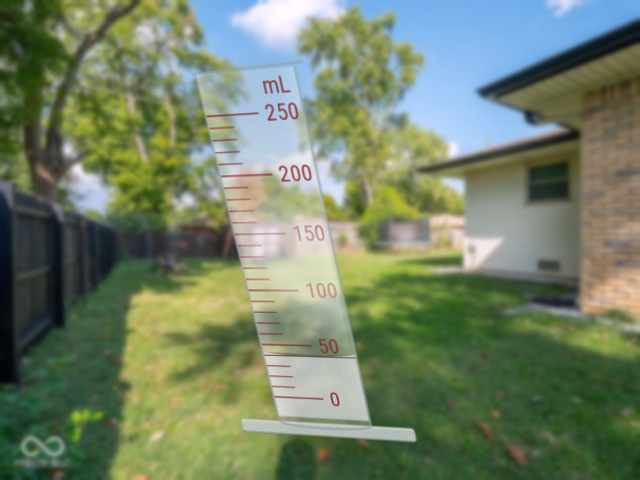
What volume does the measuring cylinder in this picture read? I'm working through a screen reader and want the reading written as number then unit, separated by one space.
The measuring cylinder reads 40 mL
